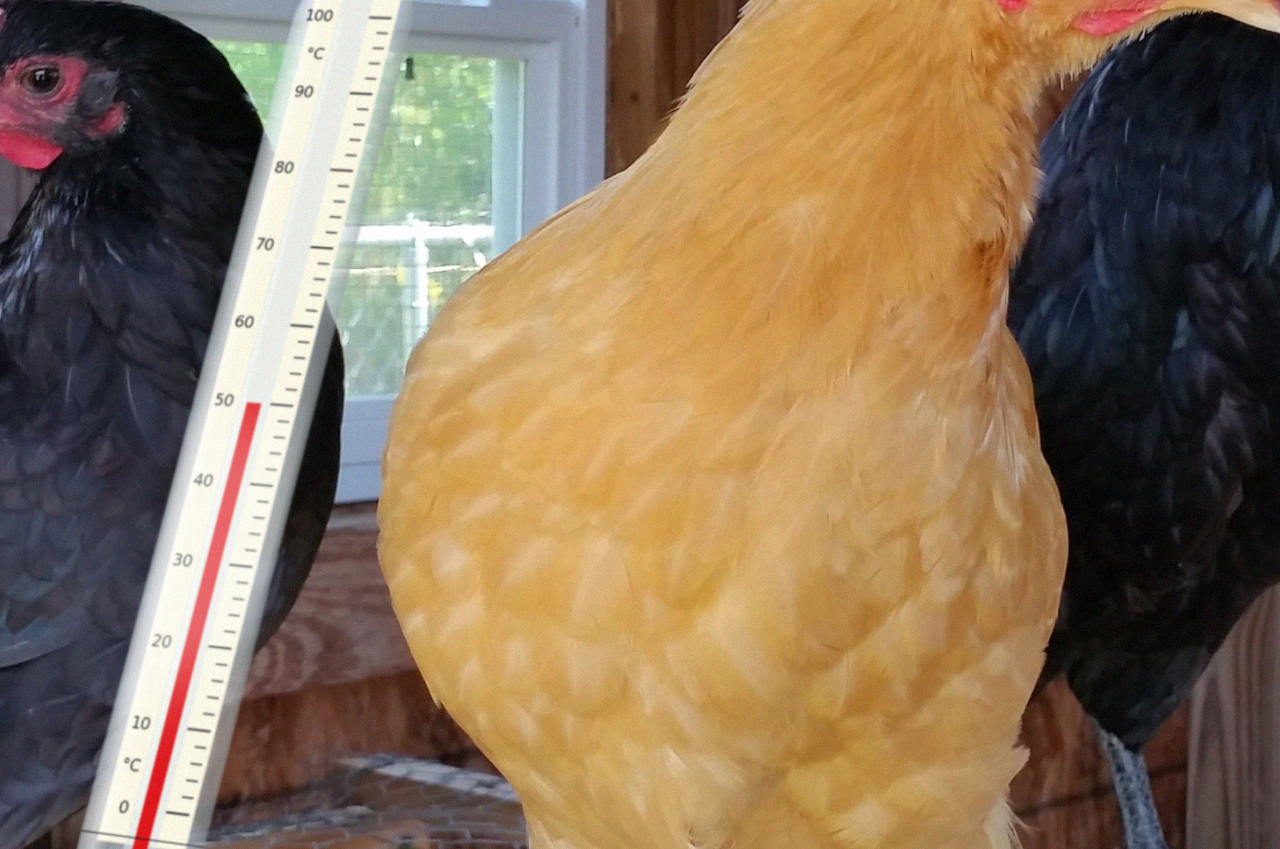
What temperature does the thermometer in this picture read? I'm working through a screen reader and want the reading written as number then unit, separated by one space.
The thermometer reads 50 °C
